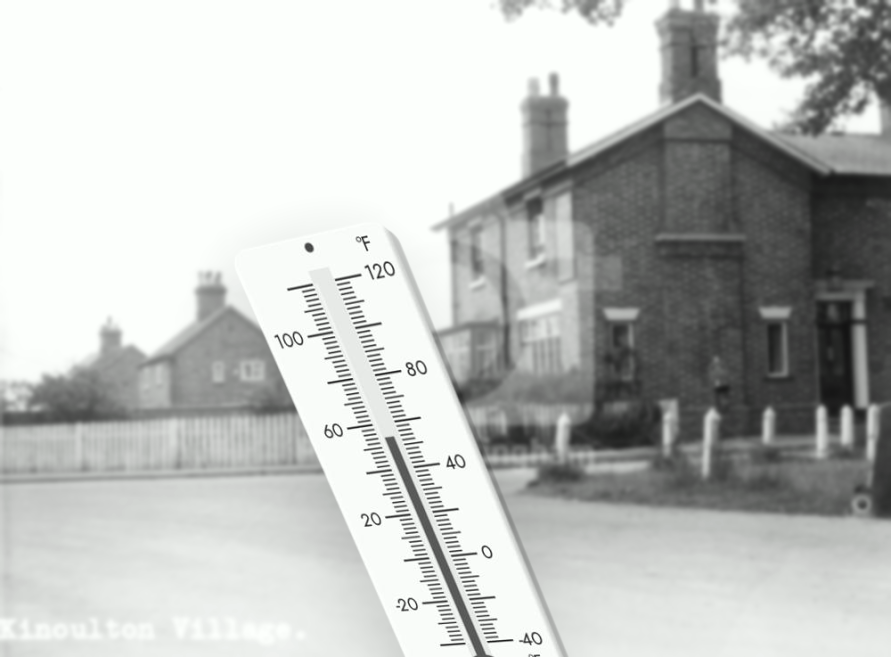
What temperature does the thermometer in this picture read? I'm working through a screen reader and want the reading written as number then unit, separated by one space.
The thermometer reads 54 °F
